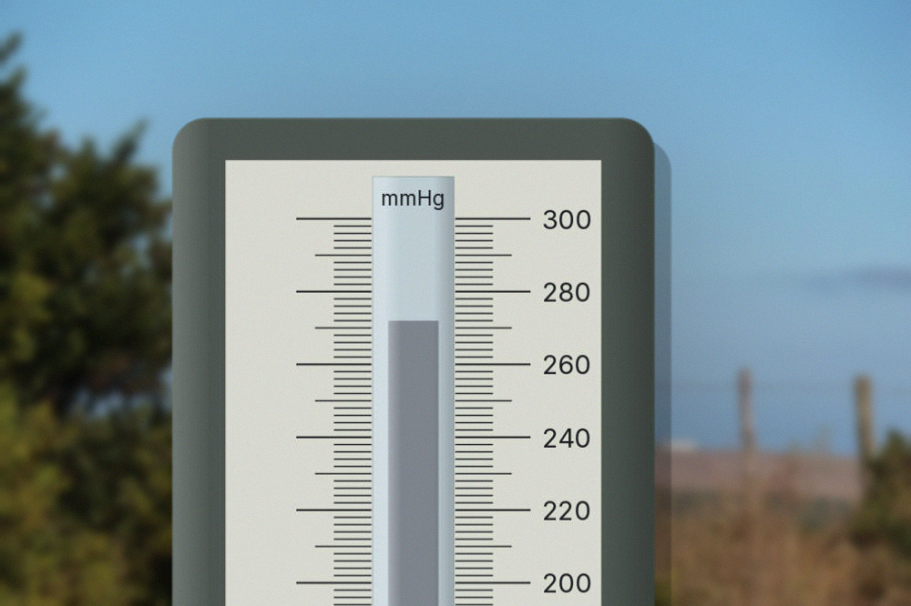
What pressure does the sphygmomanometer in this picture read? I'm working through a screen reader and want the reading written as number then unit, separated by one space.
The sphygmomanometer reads 272 mmHg
